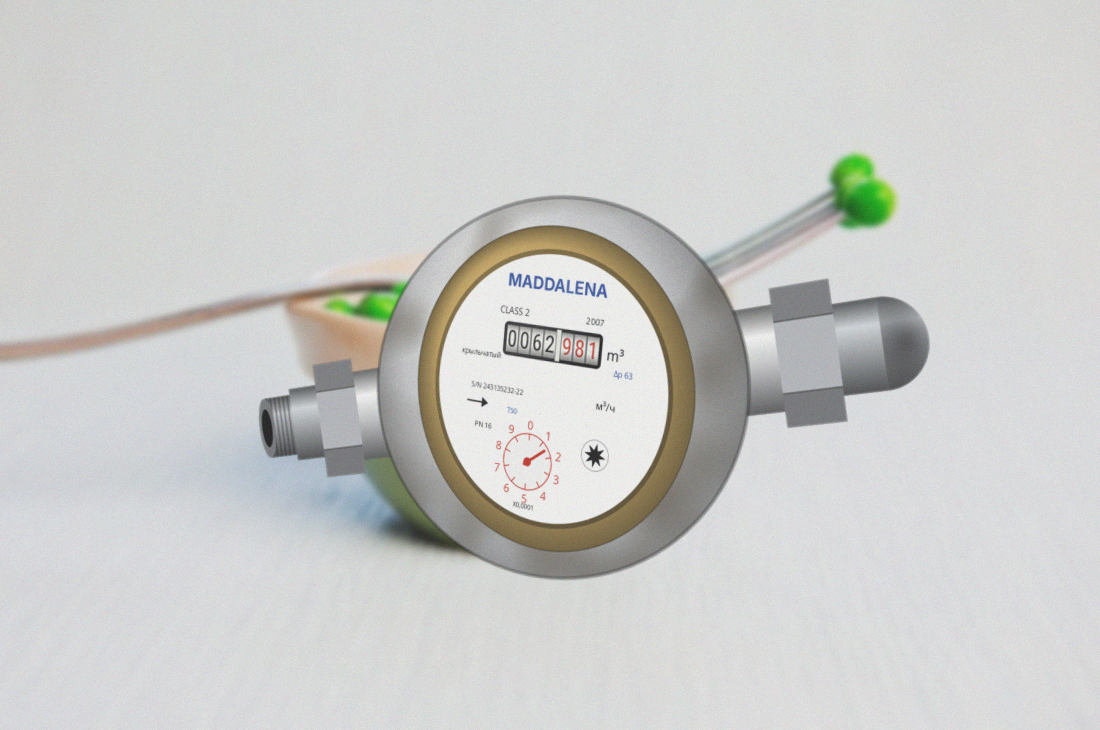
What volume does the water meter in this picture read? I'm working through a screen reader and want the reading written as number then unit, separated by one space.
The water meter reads 62.9811 m³
